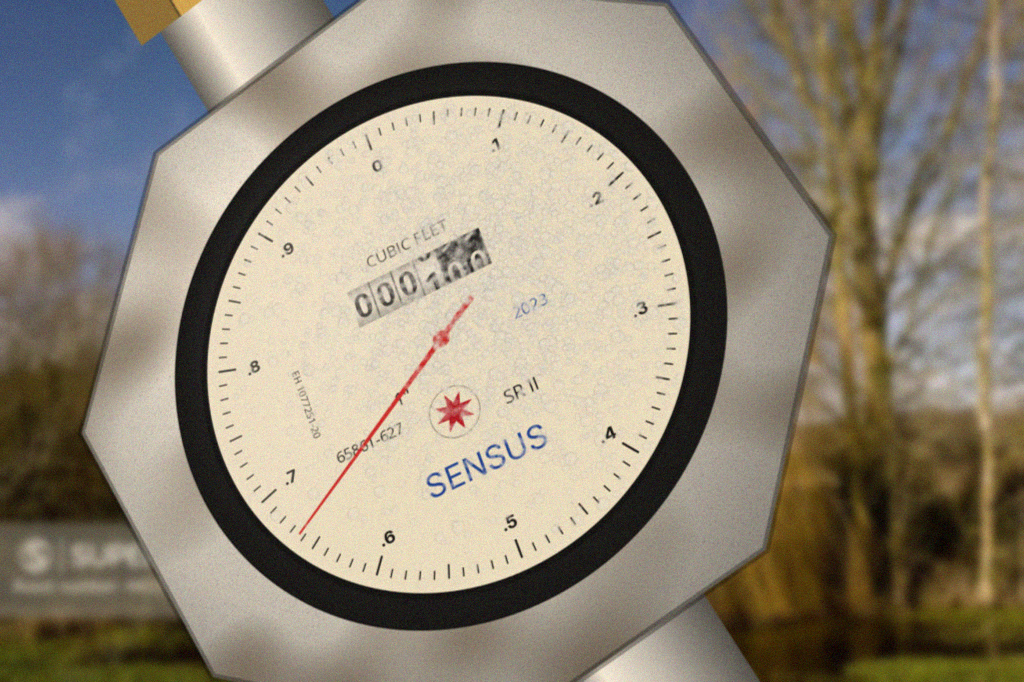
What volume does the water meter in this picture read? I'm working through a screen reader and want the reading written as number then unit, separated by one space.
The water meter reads 99.66 ft³
